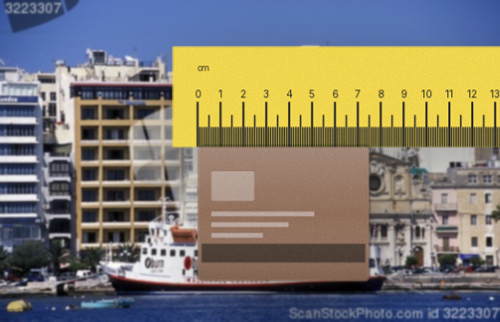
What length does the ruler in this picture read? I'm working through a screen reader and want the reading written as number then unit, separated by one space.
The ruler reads 7.5 cm
